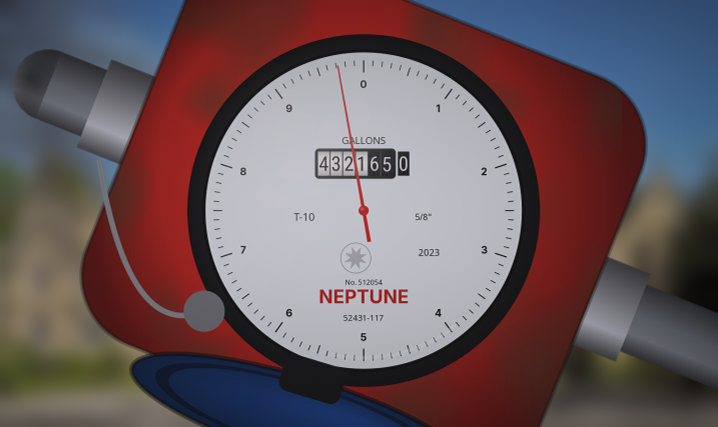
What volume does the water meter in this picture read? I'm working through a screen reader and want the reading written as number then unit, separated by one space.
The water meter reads 4321649.7 gal
